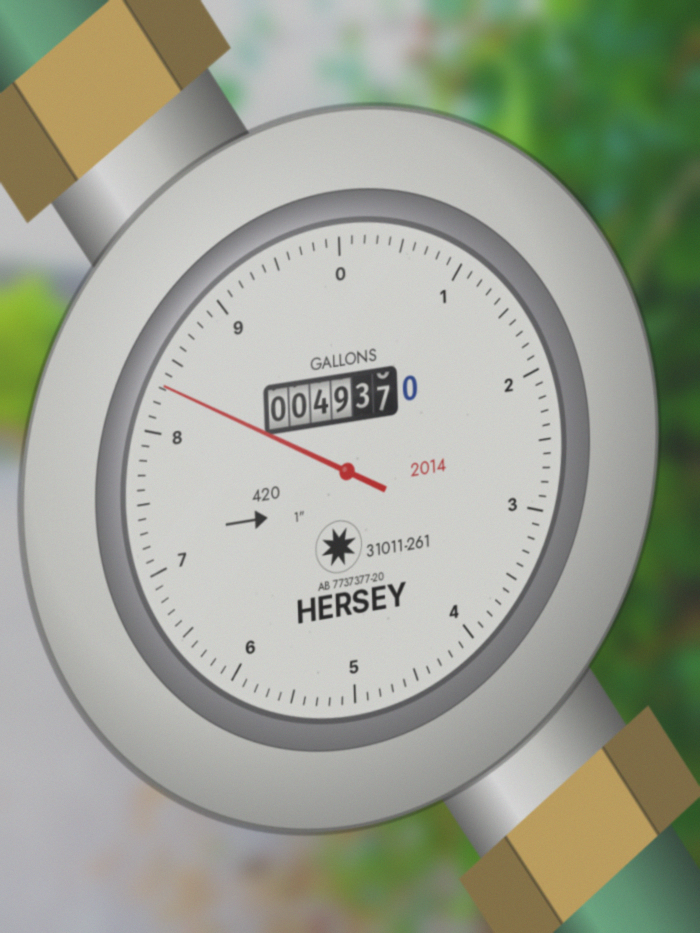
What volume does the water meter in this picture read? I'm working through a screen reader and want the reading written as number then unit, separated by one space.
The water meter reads 49368.3 gal
